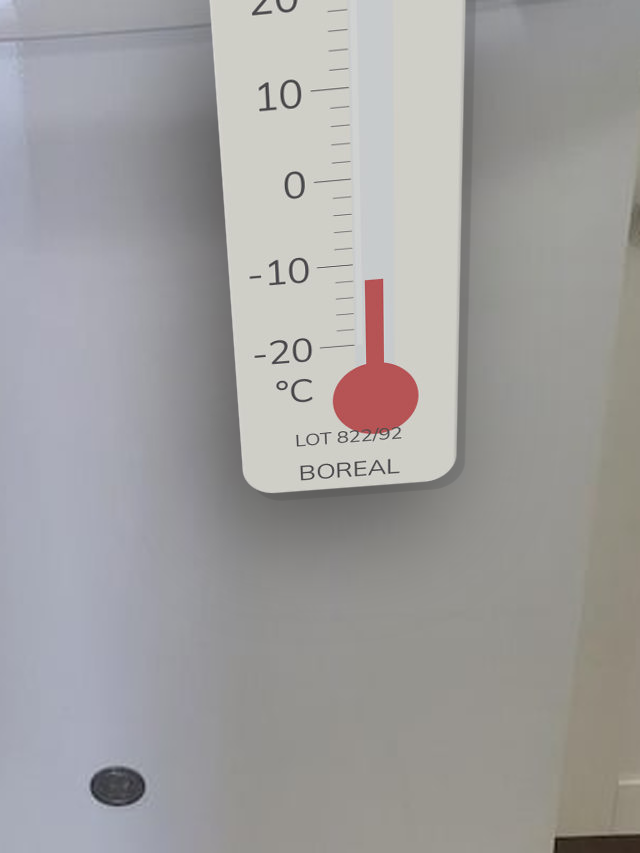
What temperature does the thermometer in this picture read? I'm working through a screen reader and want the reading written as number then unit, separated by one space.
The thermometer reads -12 °C
